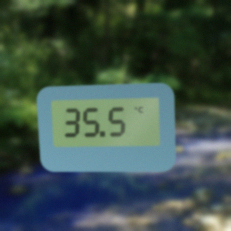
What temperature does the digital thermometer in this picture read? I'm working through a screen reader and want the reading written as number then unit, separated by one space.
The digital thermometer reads 35.5 °C
